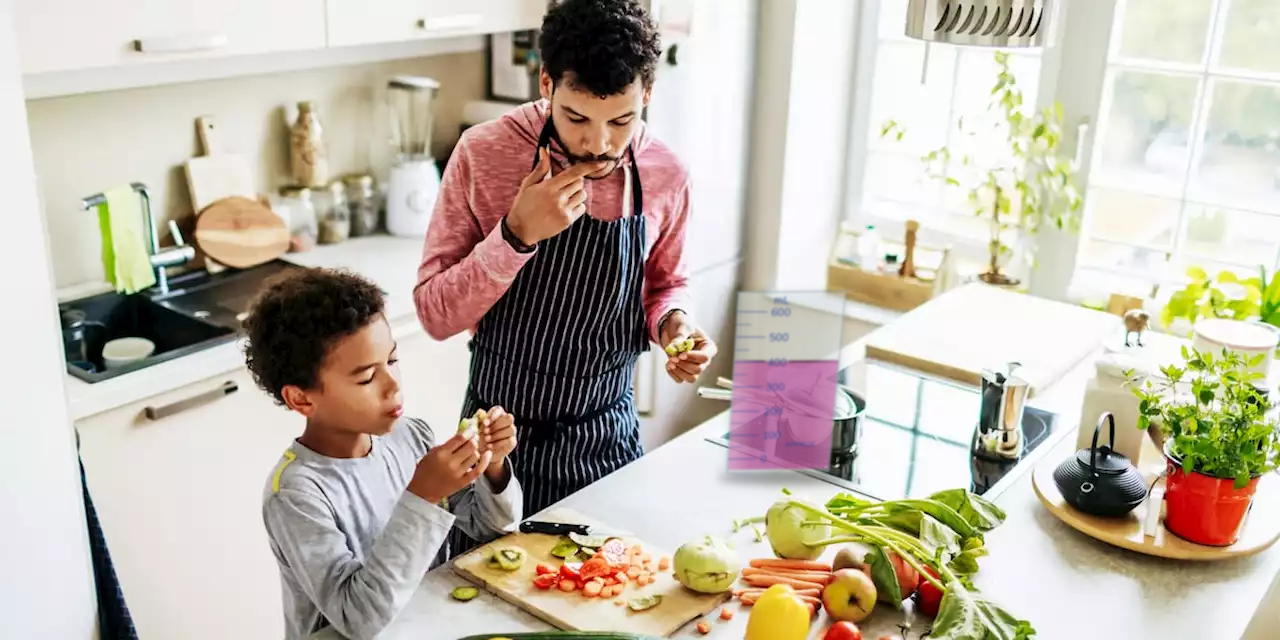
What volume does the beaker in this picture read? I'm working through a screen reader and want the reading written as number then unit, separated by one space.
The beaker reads 400 mL
